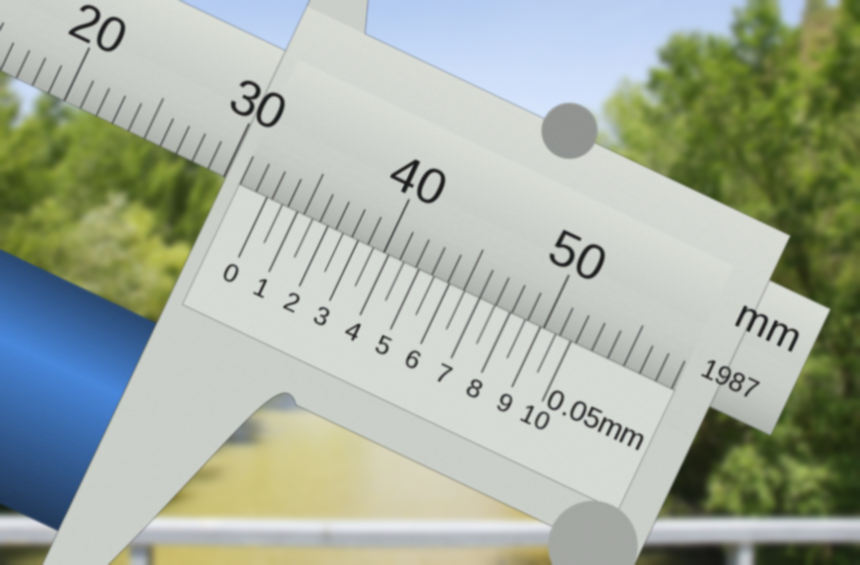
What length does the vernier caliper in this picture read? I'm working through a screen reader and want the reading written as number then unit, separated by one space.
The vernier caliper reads 32.7 mm
